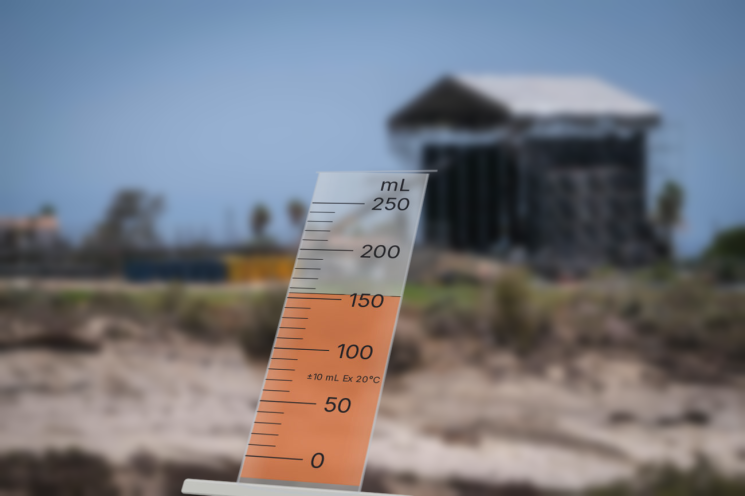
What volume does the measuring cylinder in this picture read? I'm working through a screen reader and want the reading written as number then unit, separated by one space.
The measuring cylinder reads 155 mL
